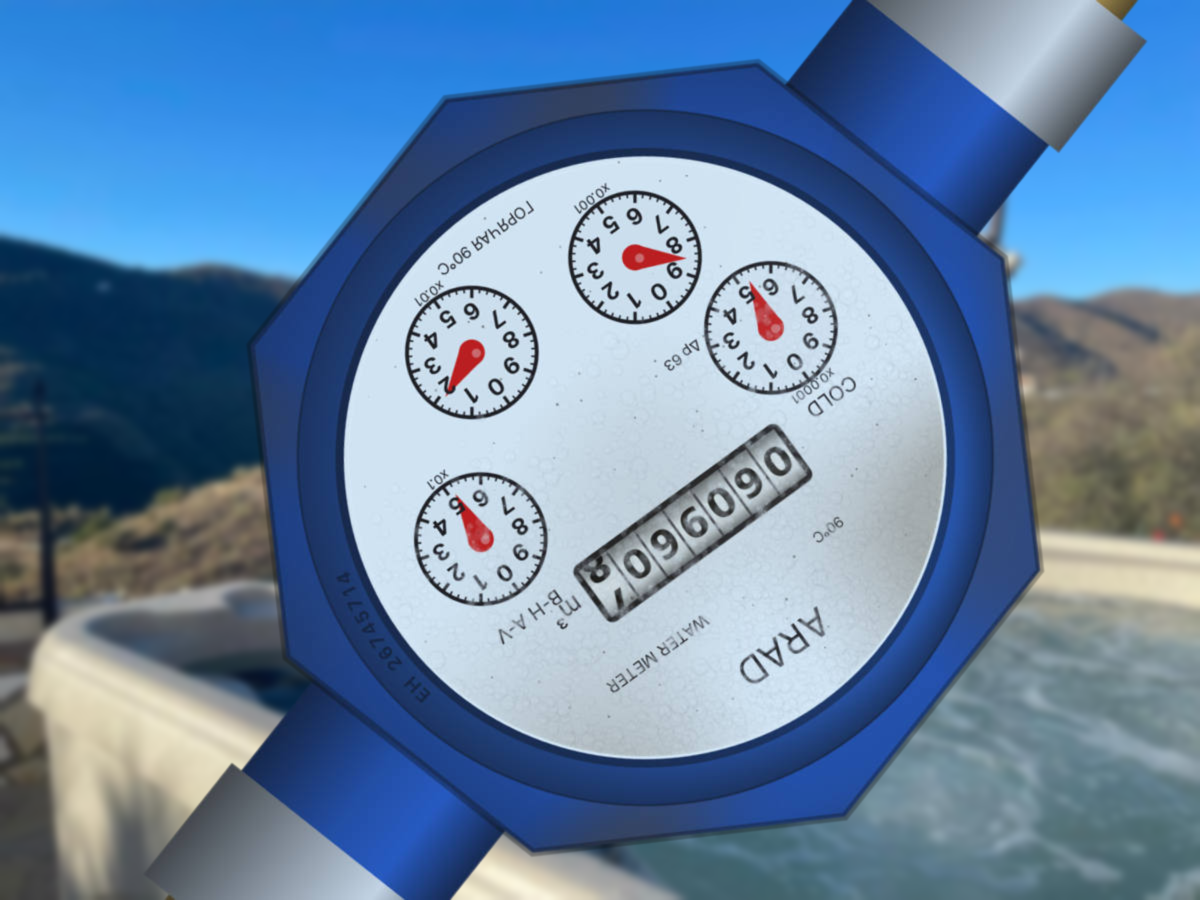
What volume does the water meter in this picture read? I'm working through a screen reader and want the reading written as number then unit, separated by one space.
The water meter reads 609607.5185 m³
